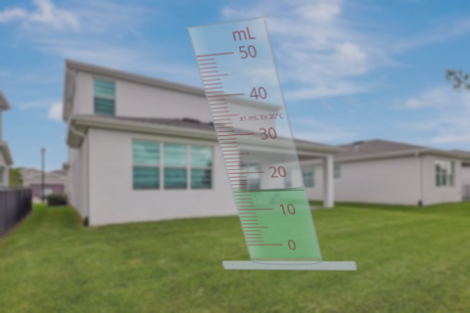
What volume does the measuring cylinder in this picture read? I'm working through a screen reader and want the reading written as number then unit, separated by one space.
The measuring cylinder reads 15 mL
